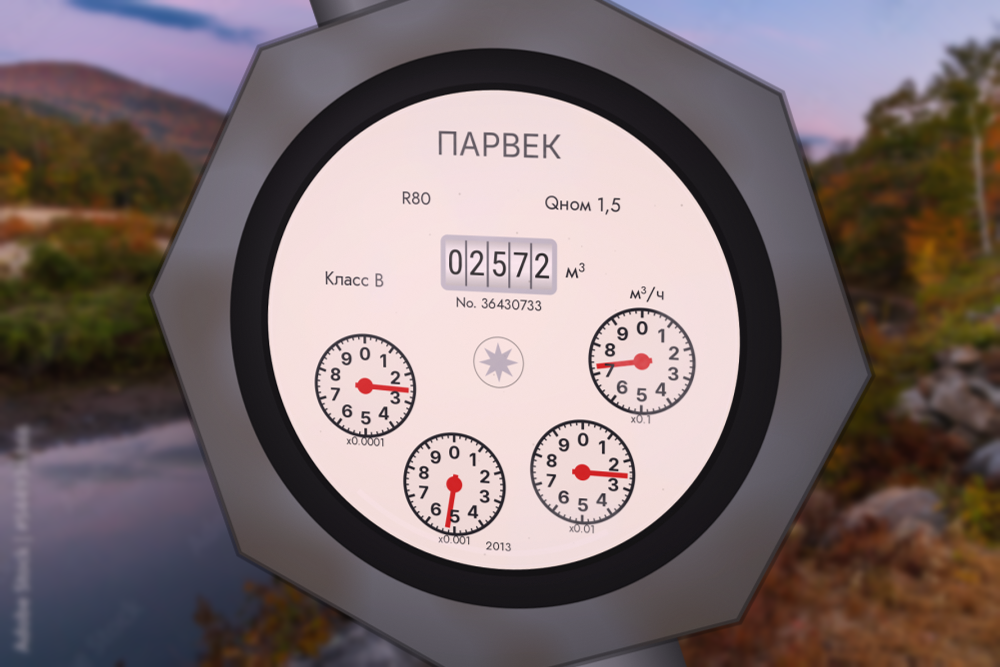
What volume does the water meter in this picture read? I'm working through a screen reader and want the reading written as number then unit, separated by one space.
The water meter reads 2572.7252 m³
